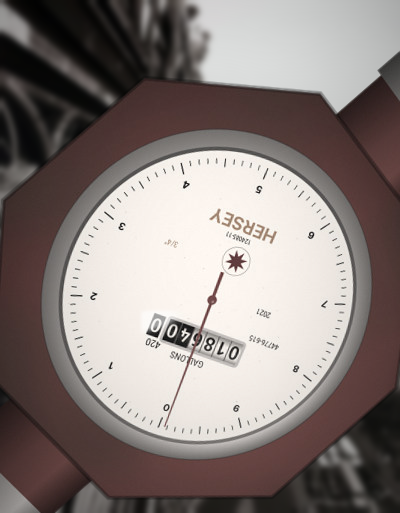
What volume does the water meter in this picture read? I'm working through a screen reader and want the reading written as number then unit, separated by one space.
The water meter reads 186399.9 gal
